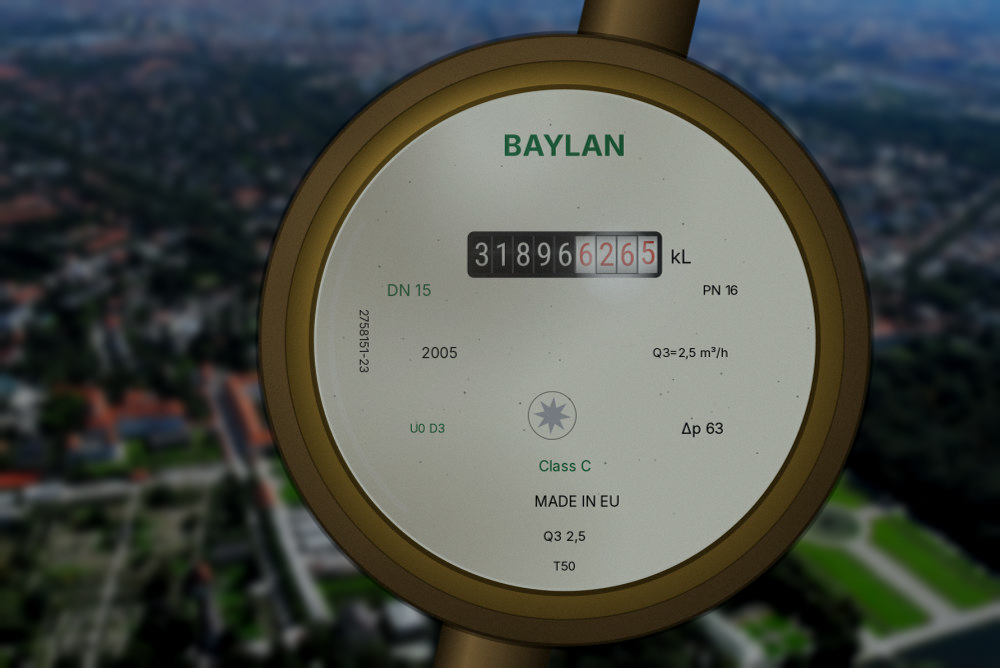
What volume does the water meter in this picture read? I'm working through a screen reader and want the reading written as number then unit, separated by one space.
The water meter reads 31896.6265 kL
